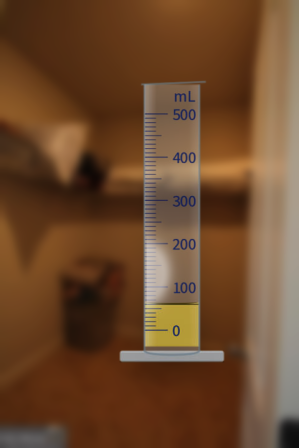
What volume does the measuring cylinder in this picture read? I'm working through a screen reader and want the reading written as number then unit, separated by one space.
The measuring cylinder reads 60 mL
